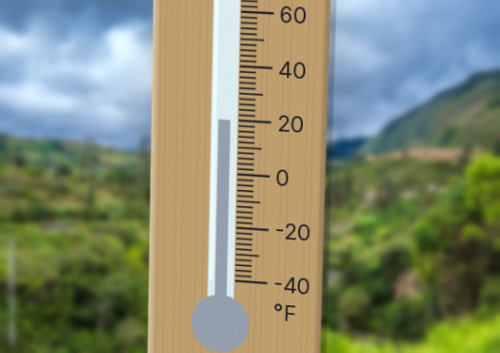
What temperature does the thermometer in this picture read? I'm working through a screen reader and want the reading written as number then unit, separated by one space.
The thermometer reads 20 °F
